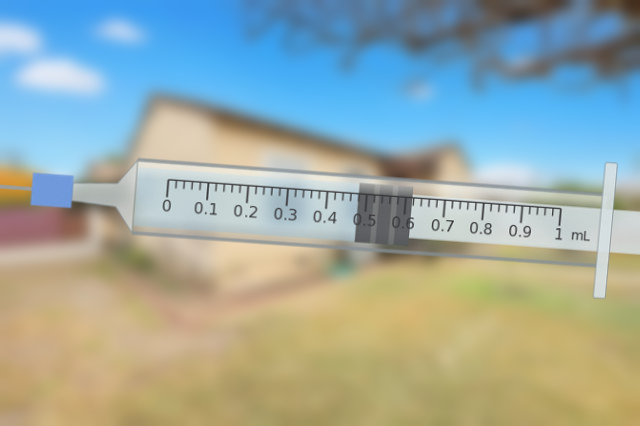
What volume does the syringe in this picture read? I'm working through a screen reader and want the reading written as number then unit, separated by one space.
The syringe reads 0.48 mL
